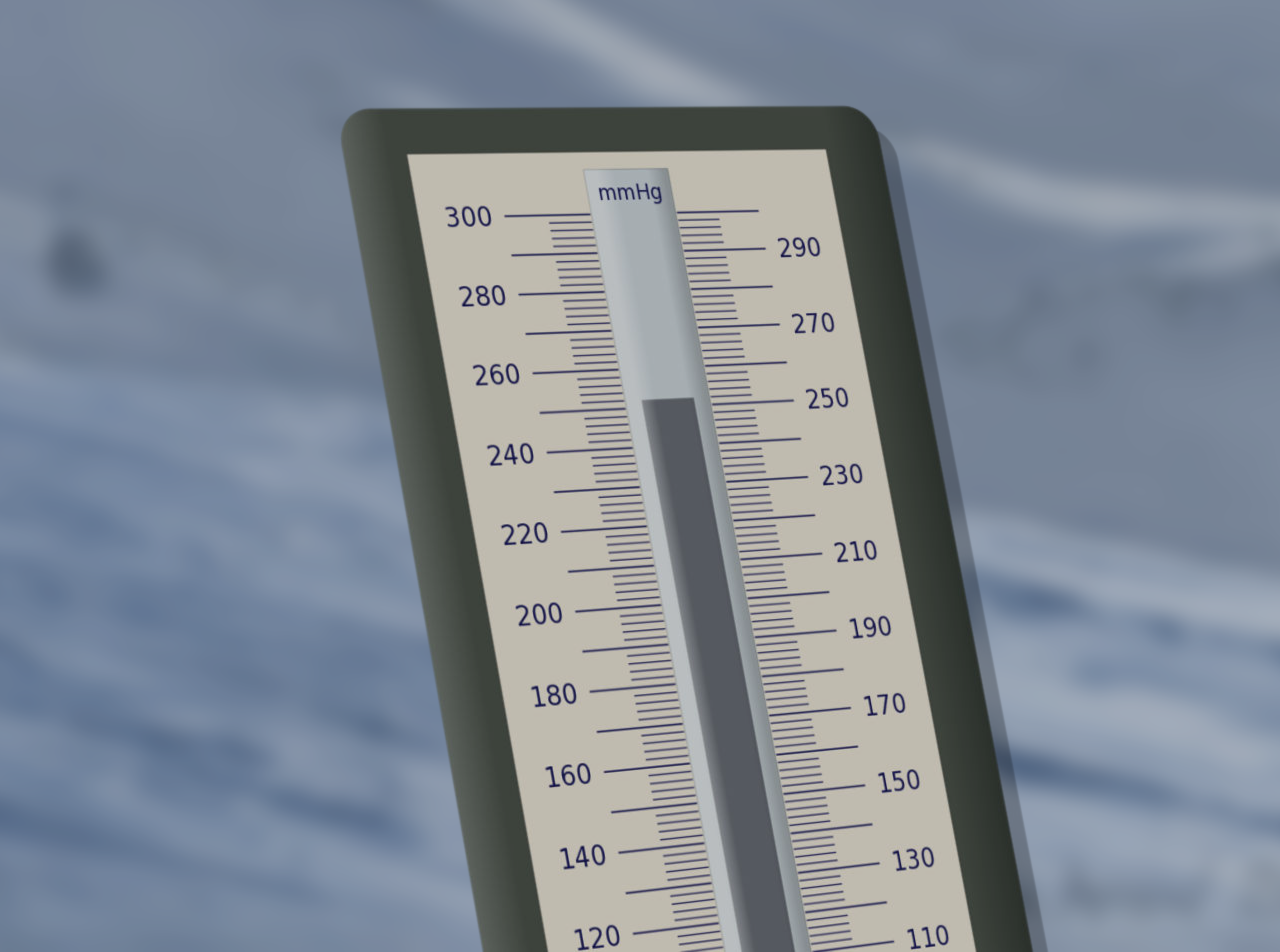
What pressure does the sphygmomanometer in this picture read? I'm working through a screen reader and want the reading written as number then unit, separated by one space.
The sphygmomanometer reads 252 mmHg
